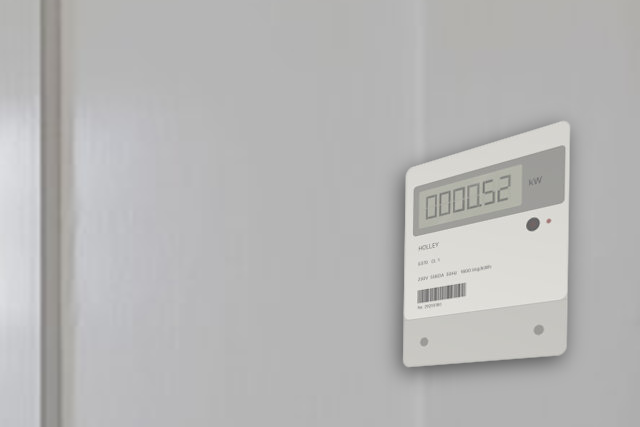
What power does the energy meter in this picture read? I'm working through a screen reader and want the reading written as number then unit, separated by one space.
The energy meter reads 0.52 kW
